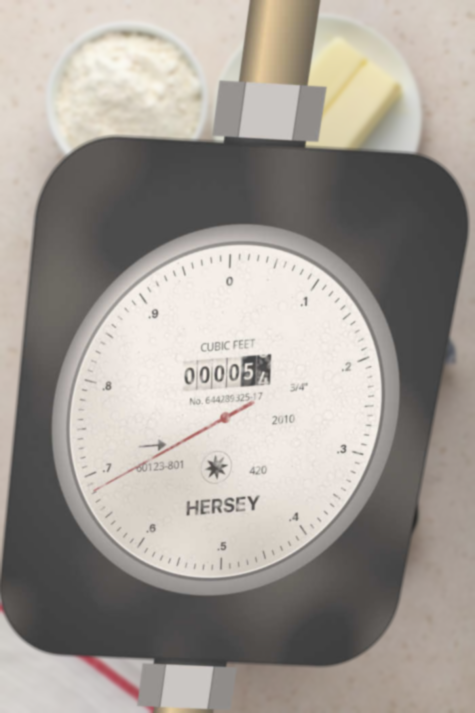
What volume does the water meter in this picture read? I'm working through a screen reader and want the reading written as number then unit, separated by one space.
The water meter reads 53.68 ft³
